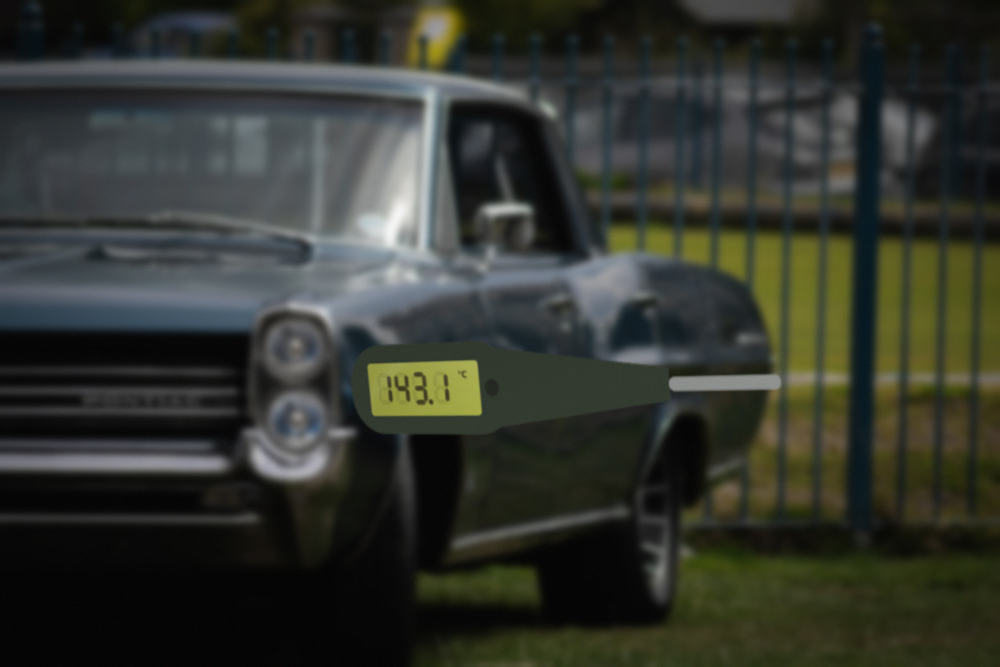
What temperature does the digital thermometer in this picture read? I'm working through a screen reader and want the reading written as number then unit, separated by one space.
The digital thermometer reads 143.1 °C
